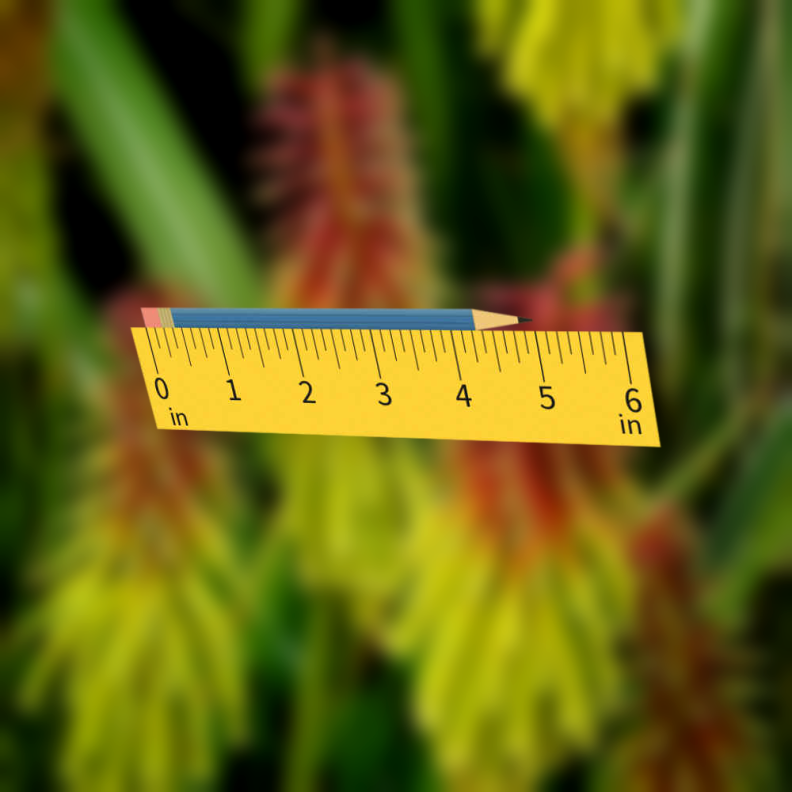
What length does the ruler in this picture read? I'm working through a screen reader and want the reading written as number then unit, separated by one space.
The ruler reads 5 in
